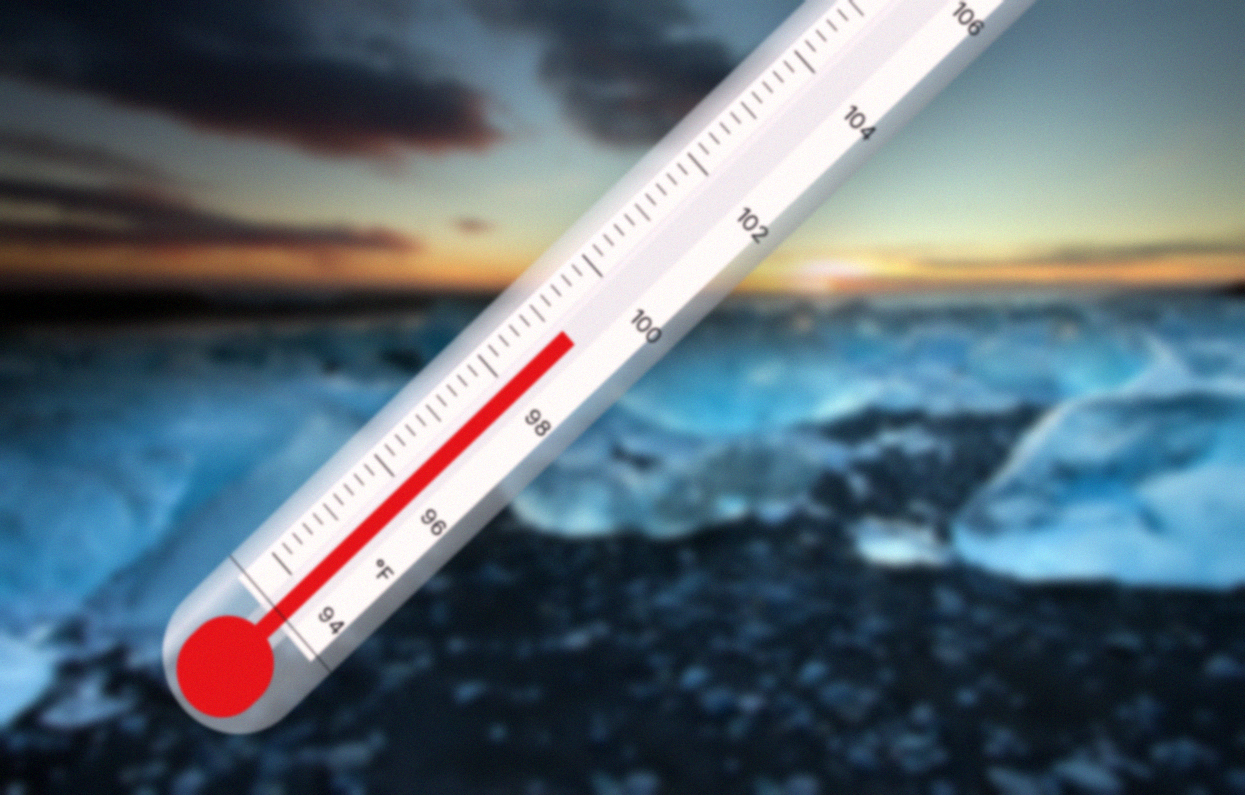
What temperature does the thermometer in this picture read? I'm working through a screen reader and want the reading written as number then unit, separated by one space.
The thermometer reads 99.1 °F
